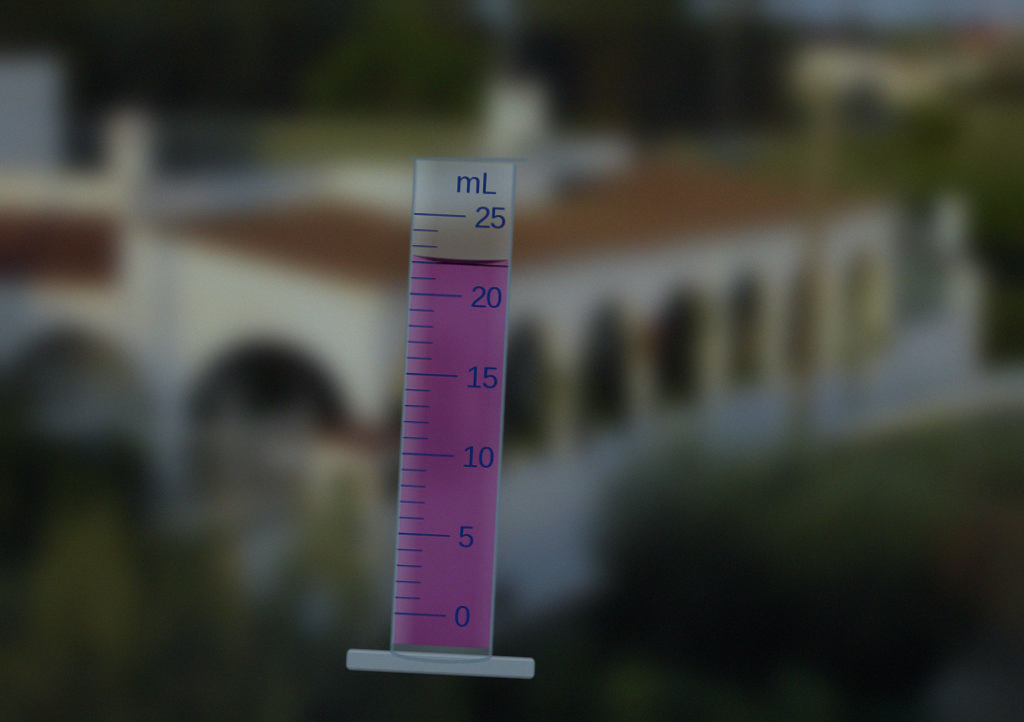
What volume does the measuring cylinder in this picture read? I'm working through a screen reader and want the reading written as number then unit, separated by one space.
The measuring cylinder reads 22 mL
